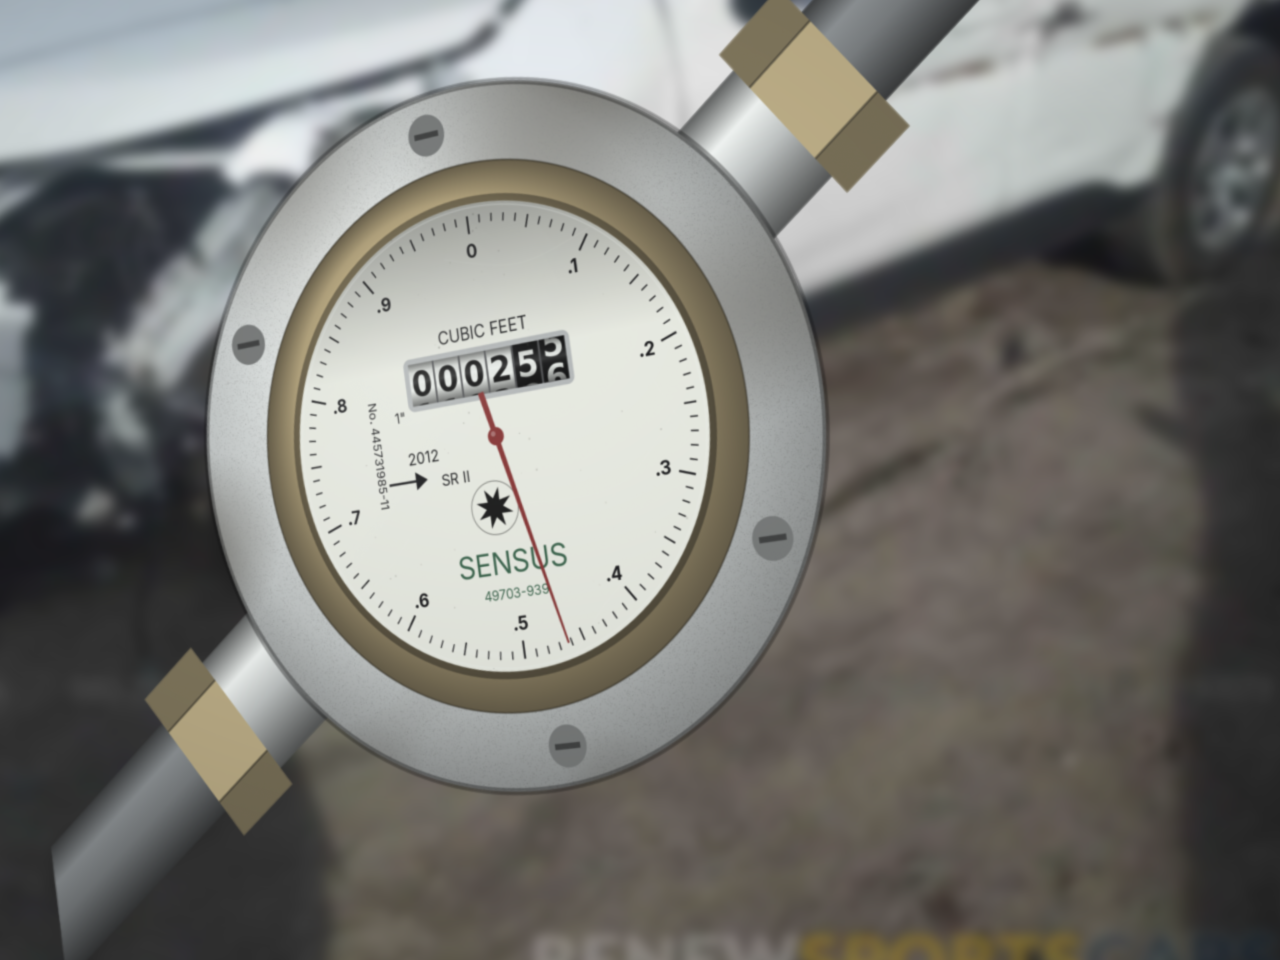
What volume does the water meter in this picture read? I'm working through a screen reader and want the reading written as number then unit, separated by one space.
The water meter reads 255.46 ft³
